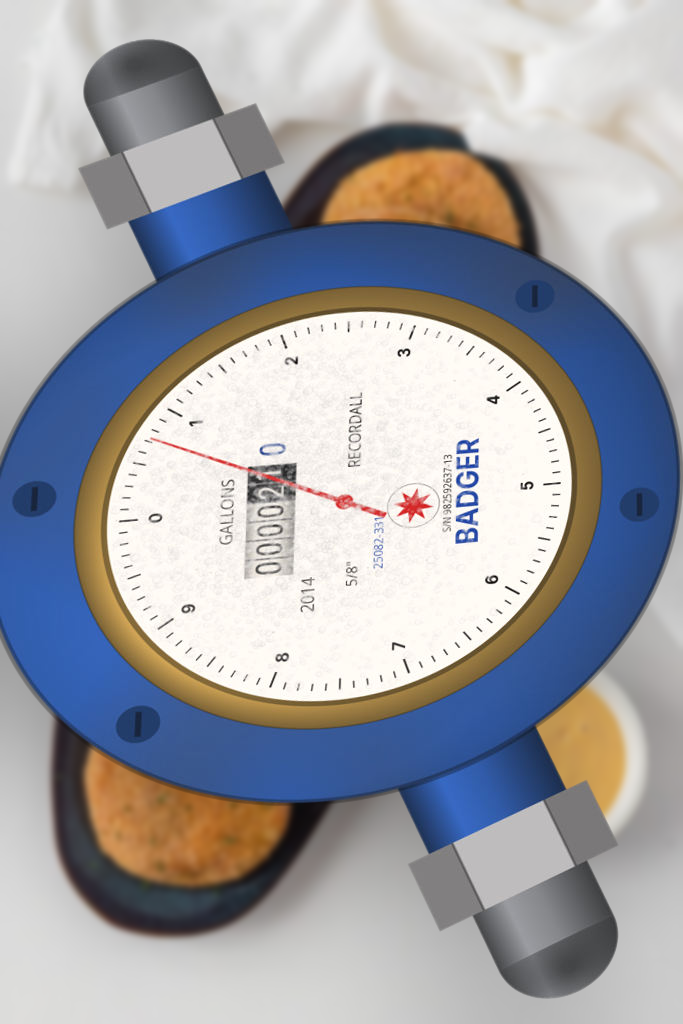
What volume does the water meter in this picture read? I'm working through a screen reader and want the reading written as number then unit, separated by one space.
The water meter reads 210.7 gal
